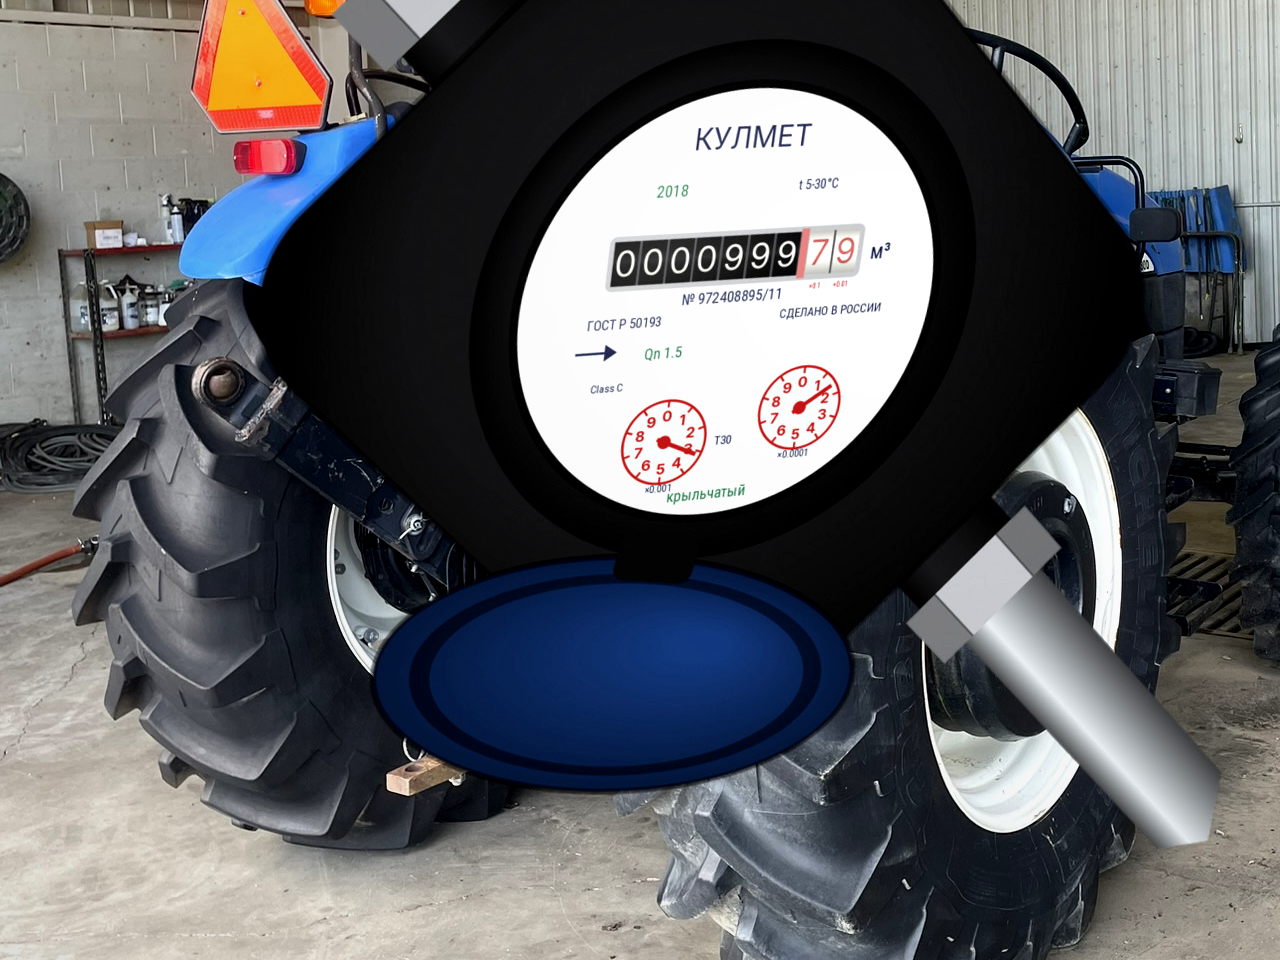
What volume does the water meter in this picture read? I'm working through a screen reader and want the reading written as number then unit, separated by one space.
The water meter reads 999.7931 m³
